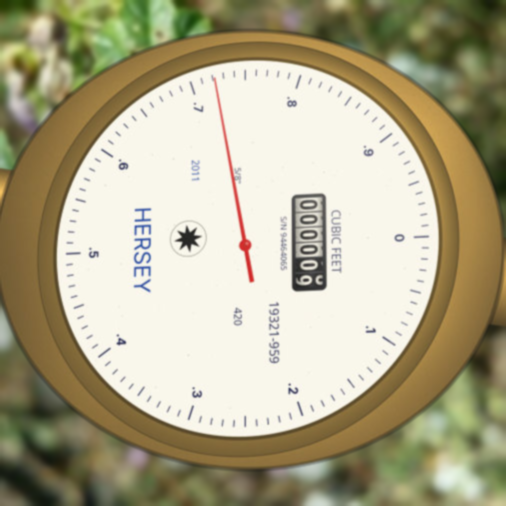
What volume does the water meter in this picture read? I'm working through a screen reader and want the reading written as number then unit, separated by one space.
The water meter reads 8.72 ft³
